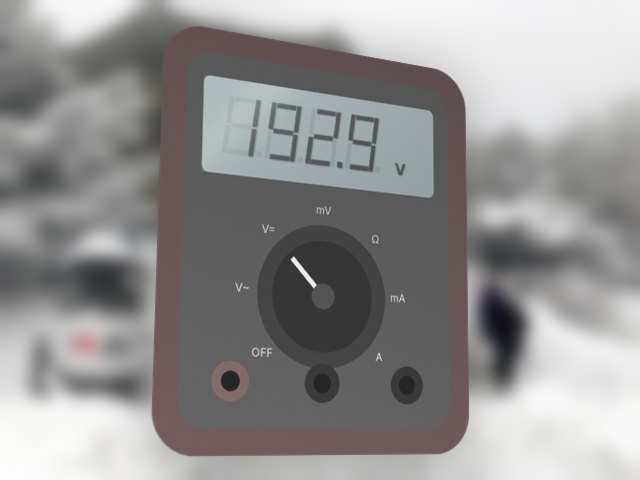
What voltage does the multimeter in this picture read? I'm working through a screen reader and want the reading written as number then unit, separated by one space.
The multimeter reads 192.9 V
